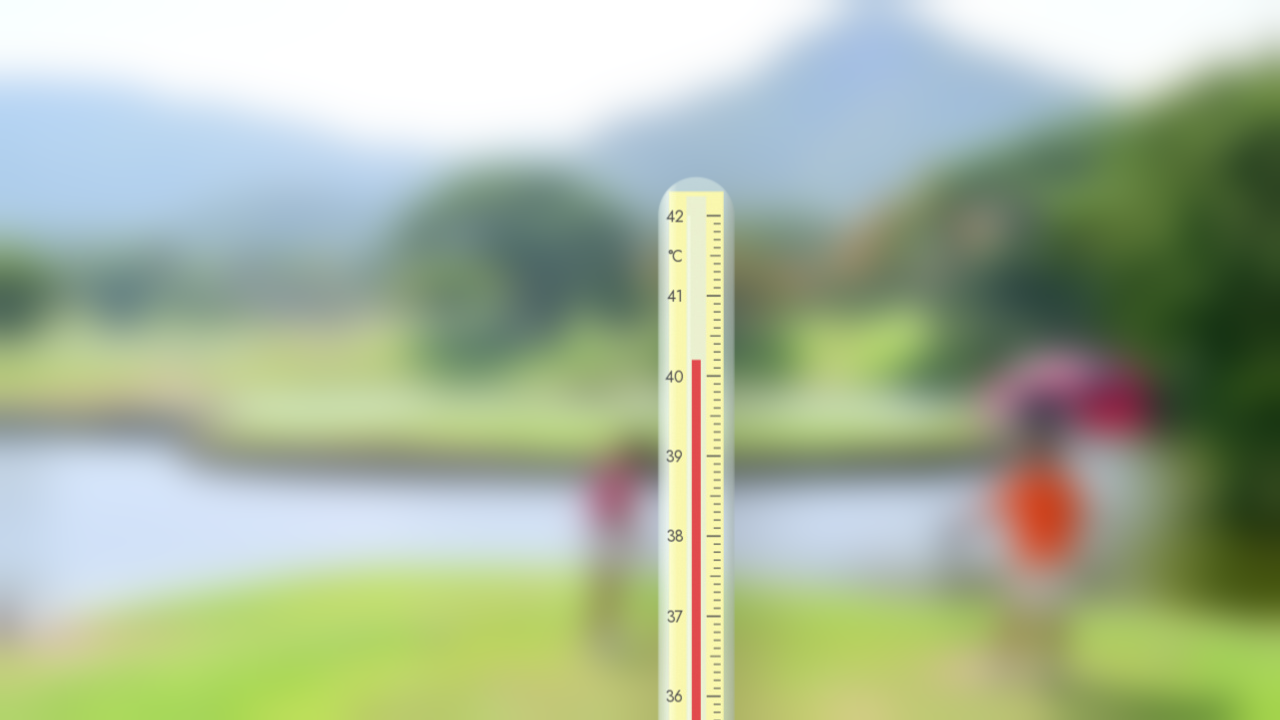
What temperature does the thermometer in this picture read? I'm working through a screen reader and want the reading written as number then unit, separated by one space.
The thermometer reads 40.2 °C
